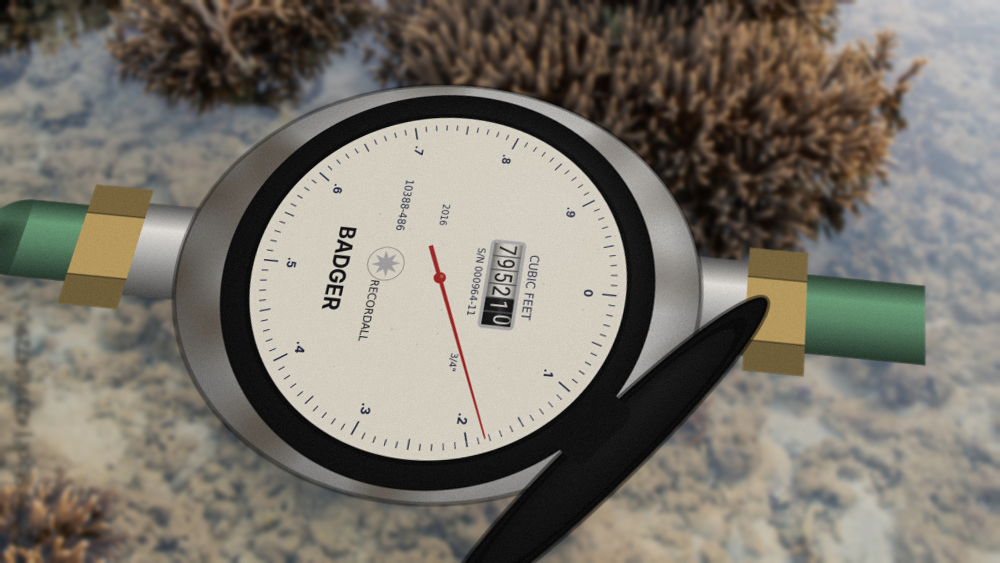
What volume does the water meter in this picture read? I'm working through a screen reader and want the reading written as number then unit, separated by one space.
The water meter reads 795210.18 ft³
